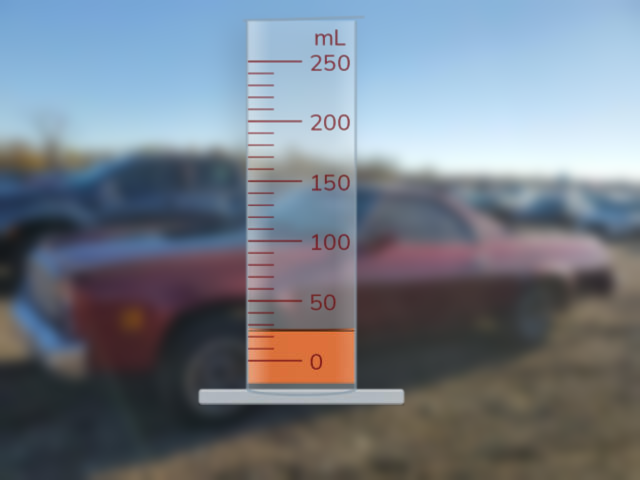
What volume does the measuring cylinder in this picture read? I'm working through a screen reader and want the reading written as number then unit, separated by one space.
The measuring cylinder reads 25 mL
